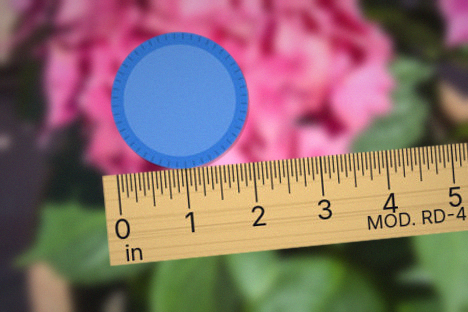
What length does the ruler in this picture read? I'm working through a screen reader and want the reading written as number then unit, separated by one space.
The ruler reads 2 in
